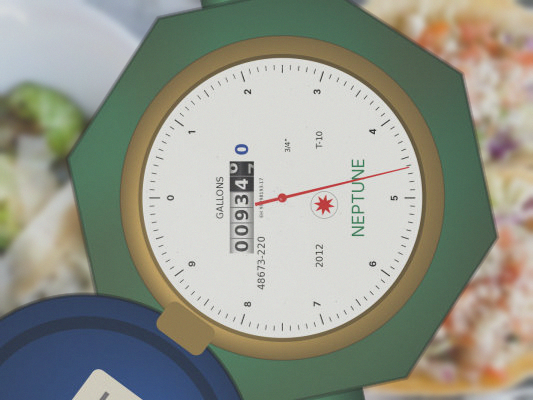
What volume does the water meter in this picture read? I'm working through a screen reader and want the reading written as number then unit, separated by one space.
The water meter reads 93464.6 gal
